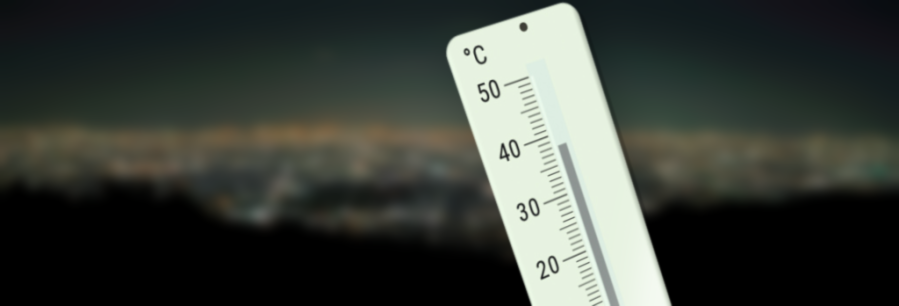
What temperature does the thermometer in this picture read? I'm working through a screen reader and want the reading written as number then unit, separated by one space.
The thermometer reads 38 °C
